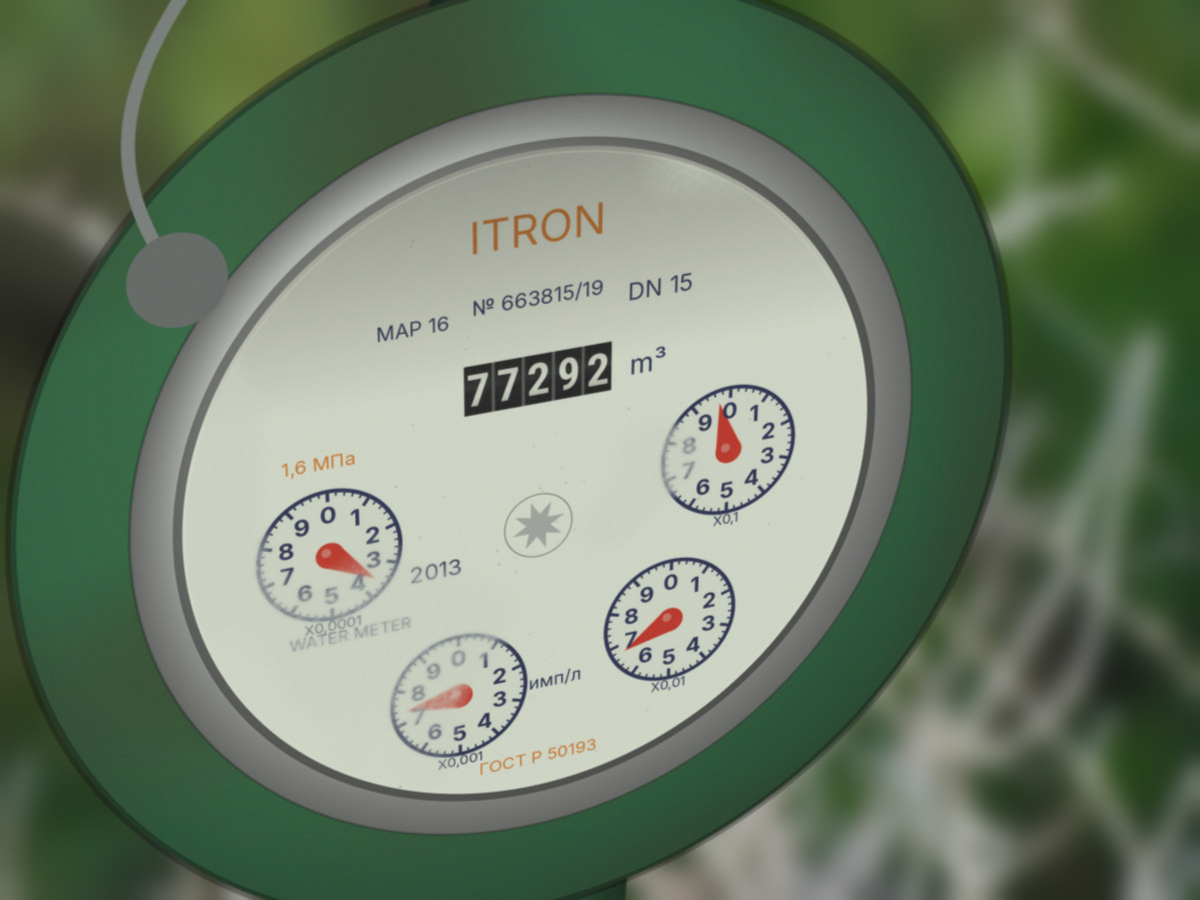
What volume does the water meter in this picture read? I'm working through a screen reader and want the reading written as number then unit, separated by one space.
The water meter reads 77291.9673 m³
